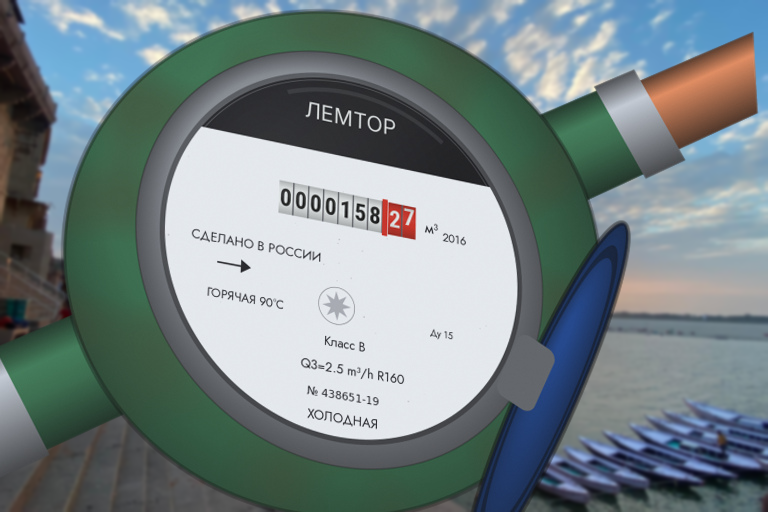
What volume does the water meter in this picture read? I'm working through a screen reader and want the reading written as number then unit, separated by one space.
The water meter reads 158.27 m³
